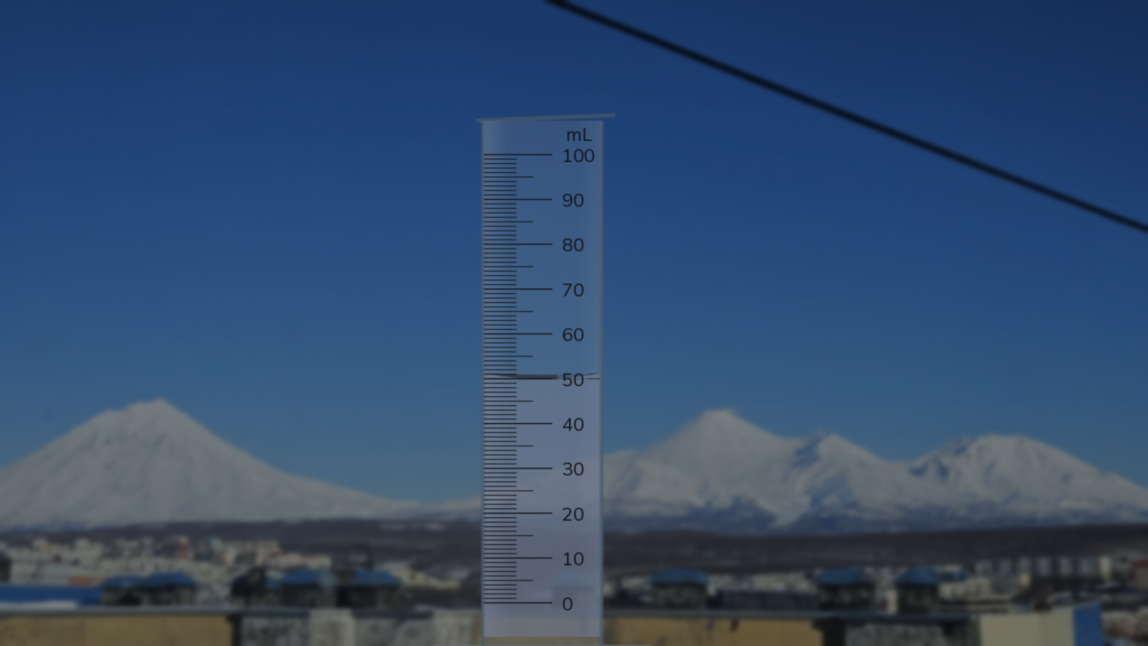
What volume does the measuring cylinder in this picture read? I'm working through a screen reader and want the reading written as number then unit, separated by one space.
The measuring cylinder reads 50 mL
